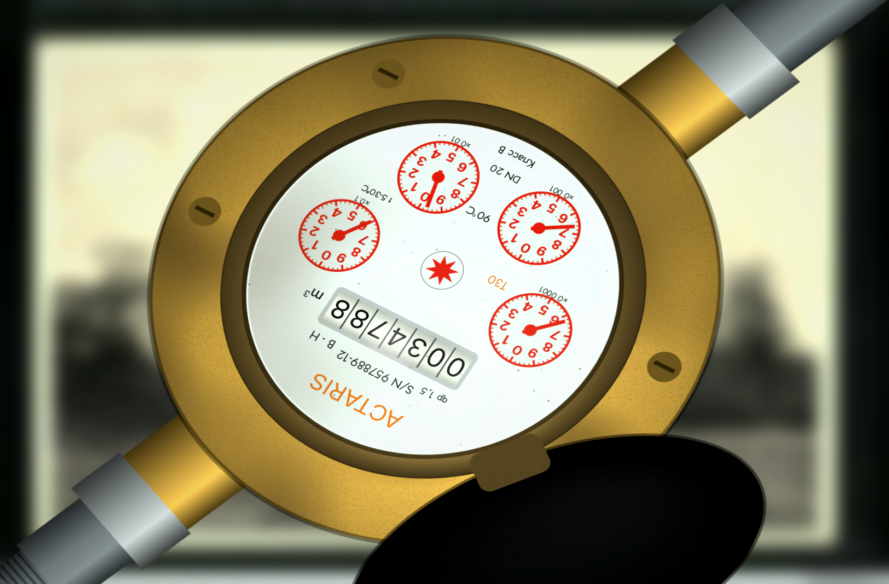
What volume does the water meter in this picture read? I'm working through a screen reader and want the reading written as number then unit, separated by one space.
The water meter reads 34788.5966 m³
